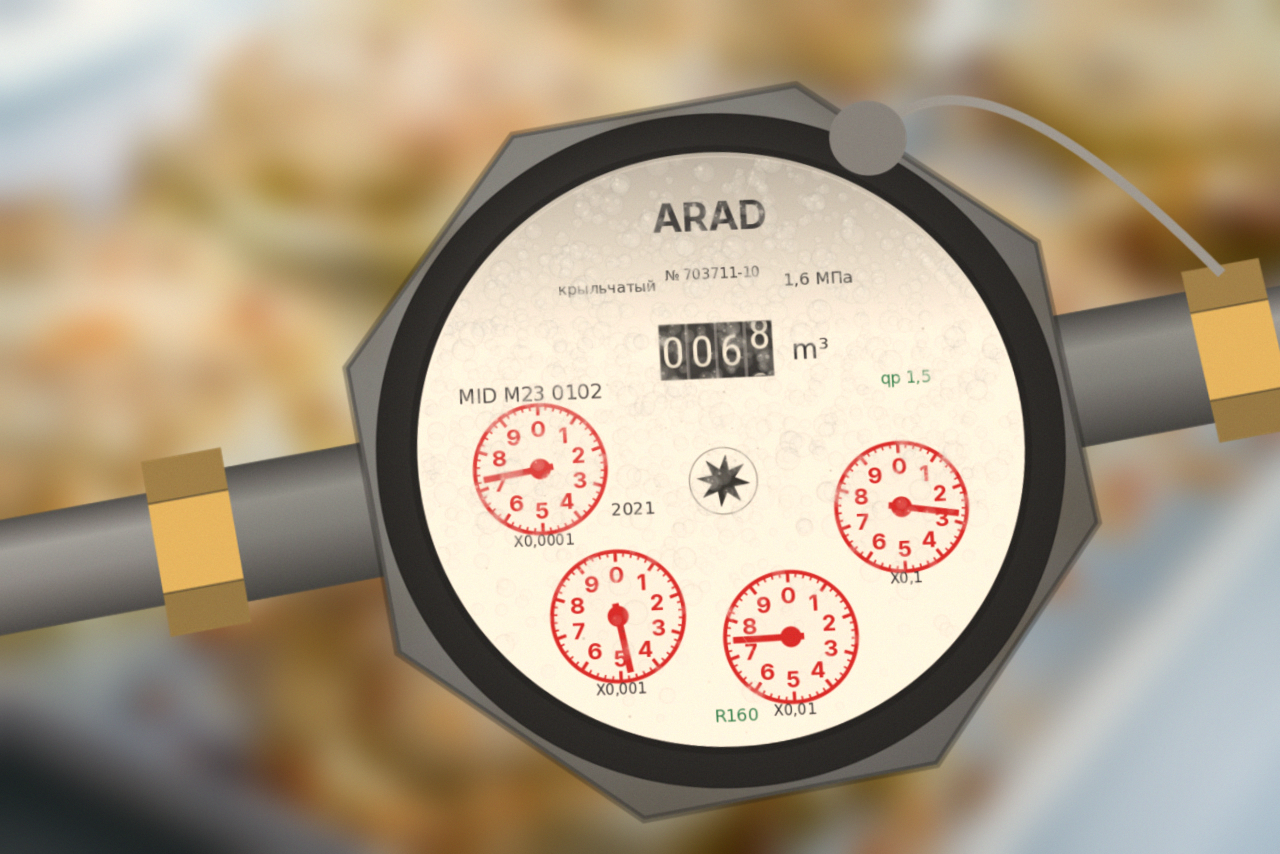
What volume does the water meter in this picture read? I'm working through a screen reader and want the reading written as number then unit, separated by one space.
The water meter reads 68.2747 m³
